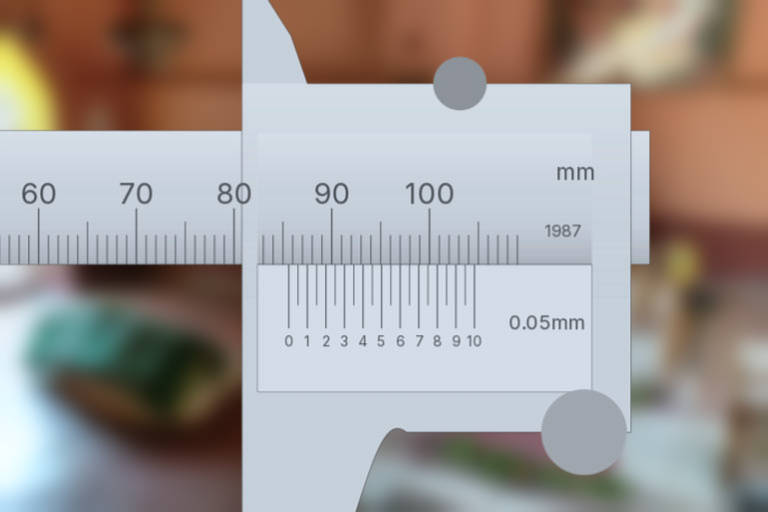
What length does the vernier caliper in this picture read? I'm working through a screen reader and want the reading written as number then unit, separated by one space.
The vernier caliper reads 85.6 mm
